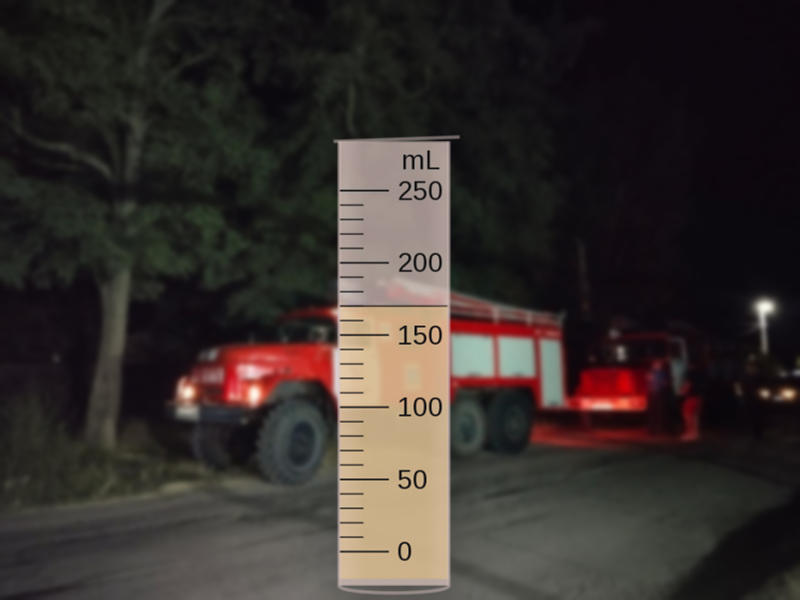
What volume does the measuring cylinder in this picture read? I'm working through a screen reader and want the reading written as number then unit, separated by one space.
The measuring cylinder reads 170 mL
